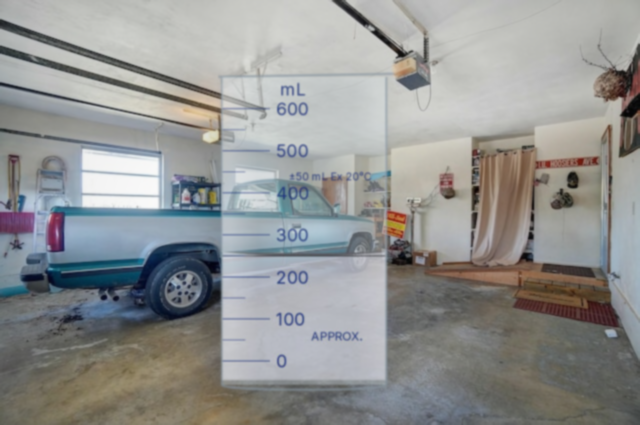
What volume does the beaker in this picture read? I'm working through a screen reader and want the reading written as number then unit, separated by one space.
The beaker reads 250 mL
